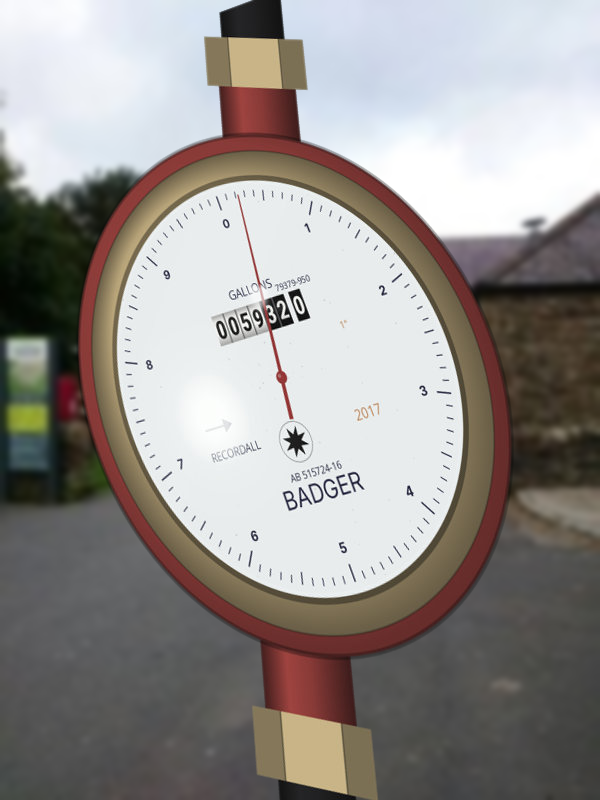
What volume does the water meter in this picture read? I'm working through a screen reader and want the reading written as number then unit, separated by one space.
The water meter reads 59320.2 gal
